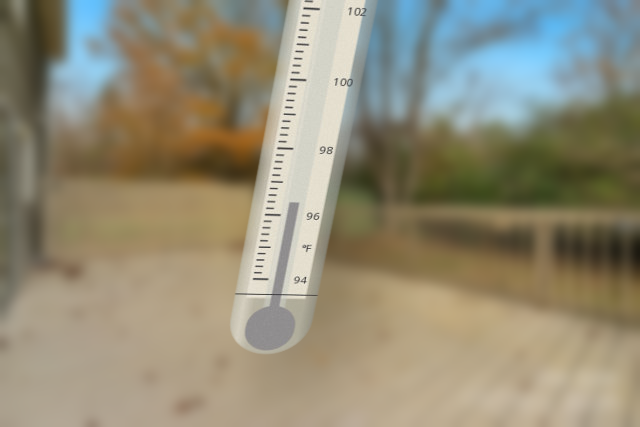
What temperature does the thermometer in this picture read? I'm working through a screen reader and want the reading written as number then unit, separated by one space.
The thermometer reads 96.4 °F
